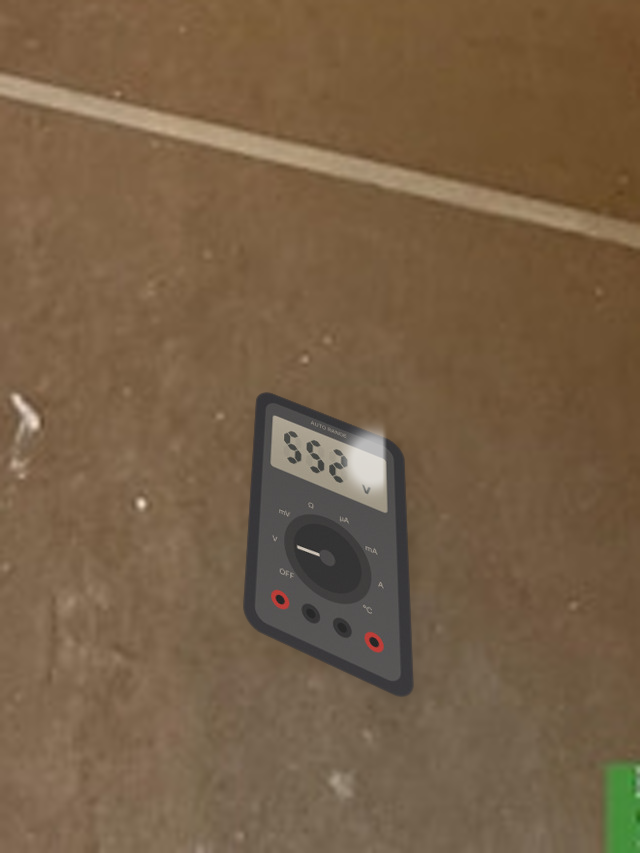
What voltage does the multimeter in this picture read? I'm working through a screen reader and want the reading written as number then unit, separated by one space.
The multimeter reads 552 V
